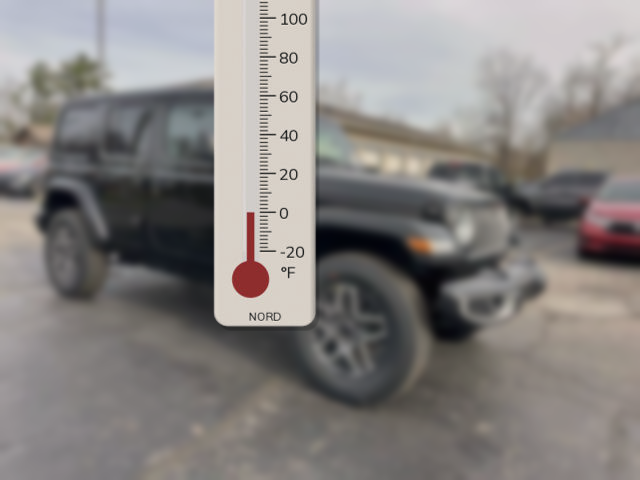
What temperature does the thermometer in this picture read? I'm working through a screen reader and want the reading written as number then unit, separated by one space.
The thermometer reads 0 °F
